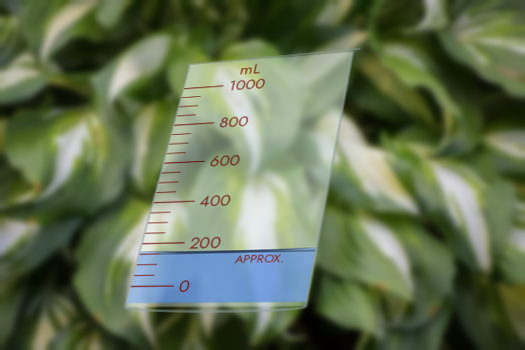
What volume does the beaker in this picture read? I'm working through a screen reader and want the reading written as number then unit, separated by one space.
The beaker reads 150 mL
